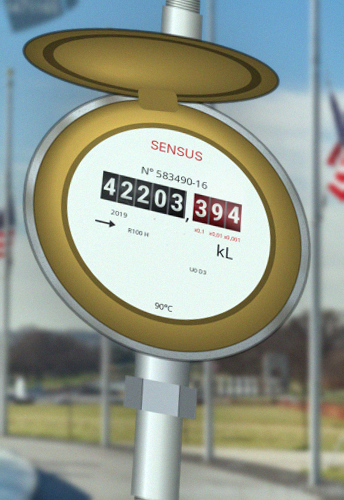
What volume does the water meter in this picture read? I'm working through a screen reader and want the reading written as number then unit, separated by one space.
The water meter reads 42203.394 kL
